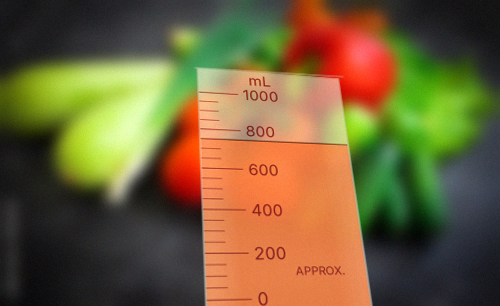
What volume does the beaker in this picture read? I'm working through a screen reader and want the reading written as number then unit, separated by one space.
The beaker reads 750 mL
